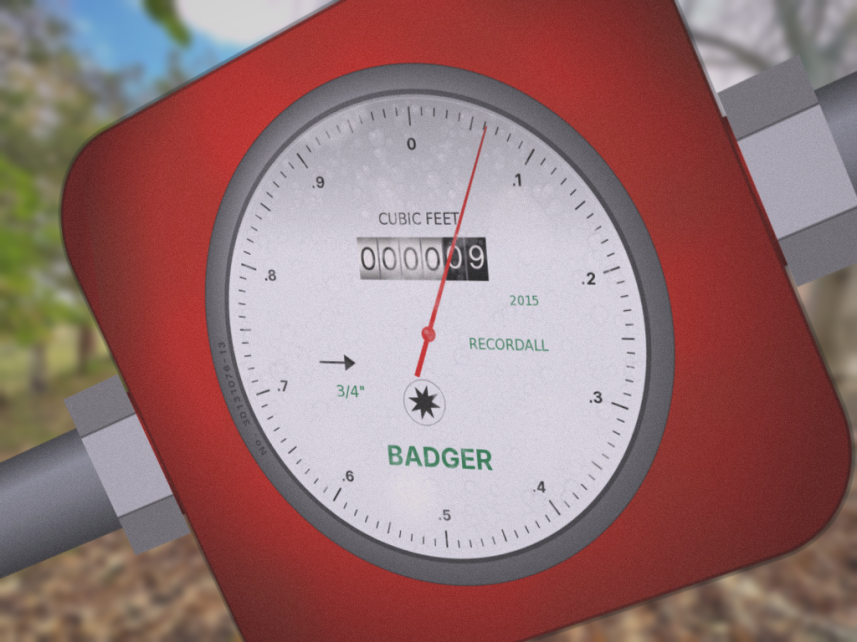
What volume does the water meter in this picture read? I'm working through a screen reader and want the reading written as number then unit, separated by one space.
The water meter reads 9.06 ft³
